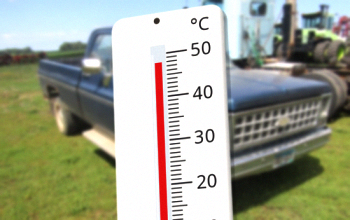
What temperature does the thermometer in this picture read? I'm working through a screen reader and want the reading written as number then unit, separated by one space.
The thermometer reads 48 °C
